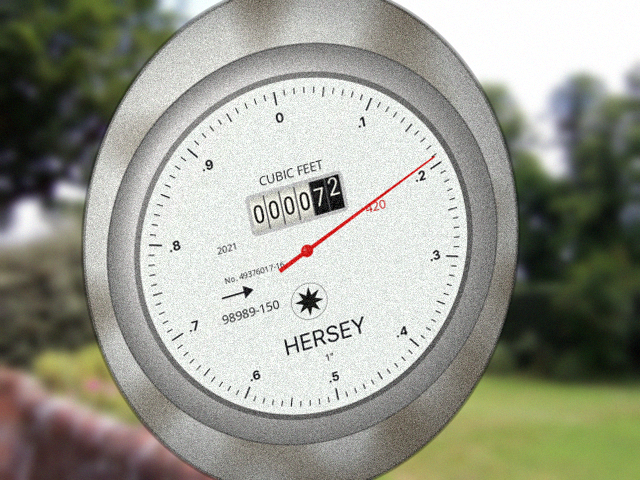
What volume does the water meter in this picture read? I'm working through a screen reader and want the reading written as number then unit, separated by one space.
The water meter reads 72.19 ft³
